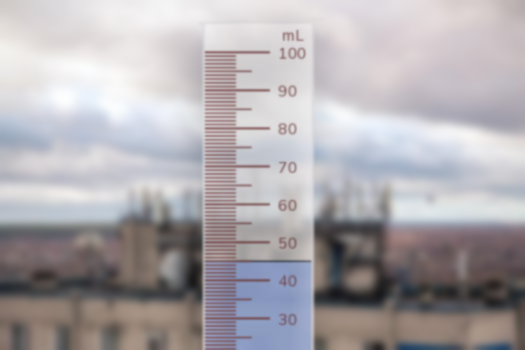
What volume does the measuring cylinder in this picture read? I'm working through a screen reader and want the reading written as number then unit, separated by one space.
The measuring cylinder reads 45 mL
